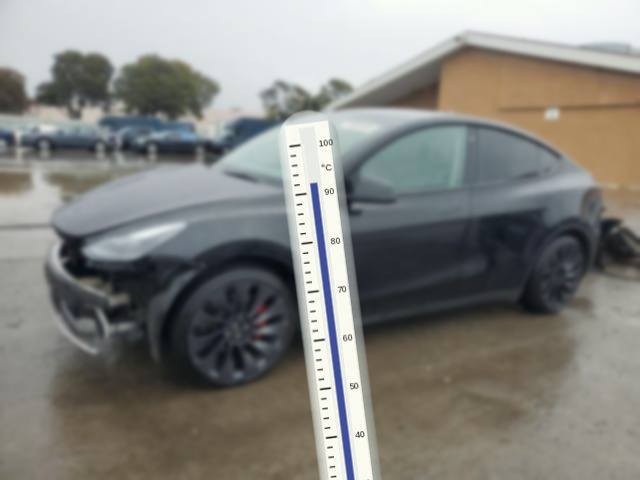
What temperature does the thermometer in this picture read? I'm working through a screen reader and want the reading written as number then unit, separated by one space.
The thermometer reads 92 °C
